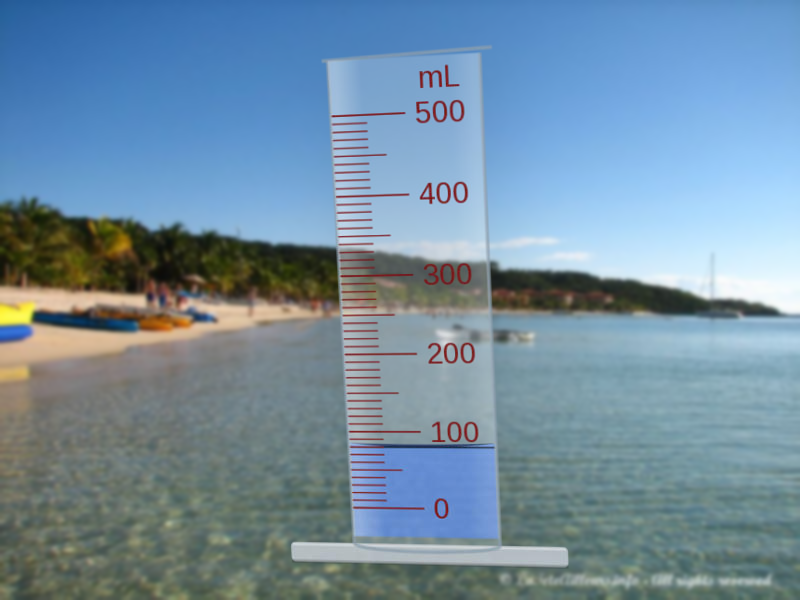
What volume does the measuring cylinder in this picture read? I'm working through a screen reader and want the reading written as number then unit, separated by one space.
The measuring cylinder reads 80 mL
